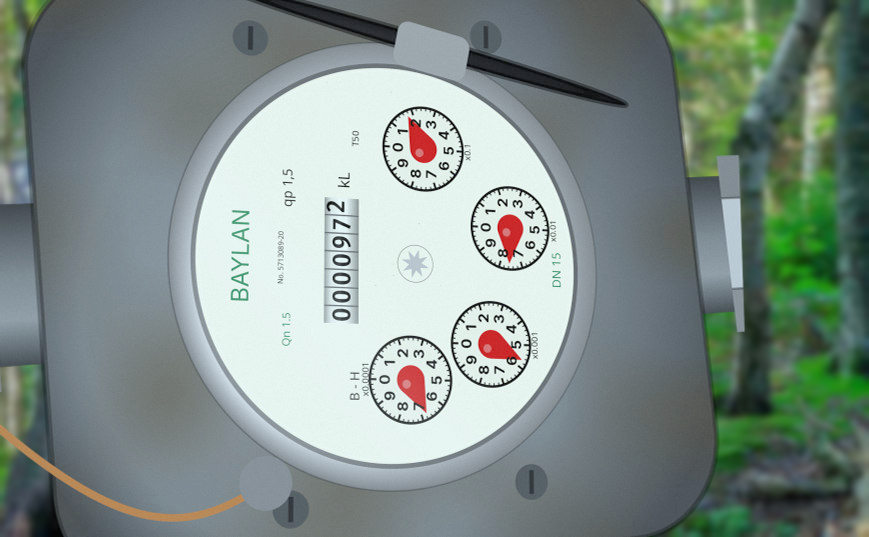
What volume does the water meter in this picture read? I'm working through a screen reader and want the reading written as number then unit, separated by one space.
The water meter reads 972.1756 kL
